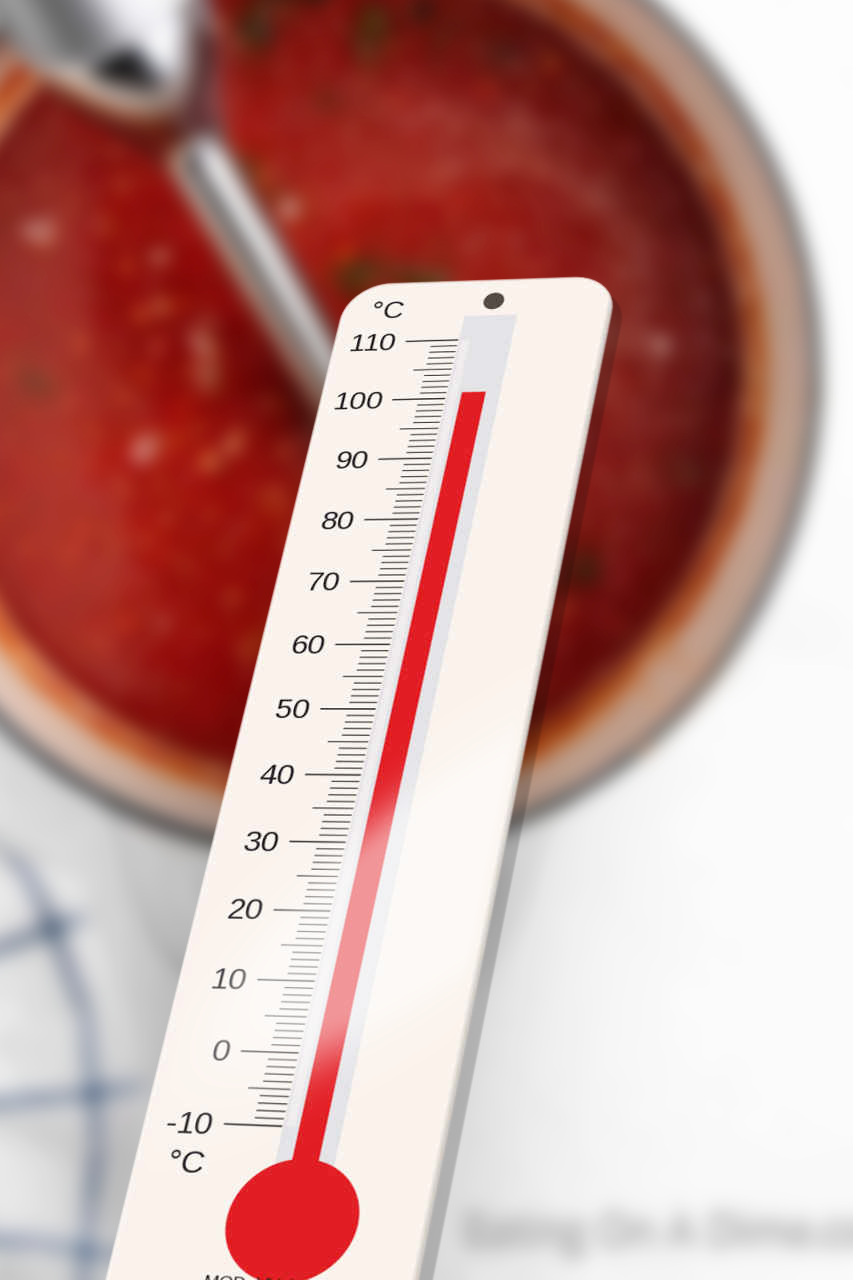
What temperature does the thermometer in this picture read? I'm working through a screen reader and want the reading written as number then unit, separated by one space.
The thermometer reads 101 °C
